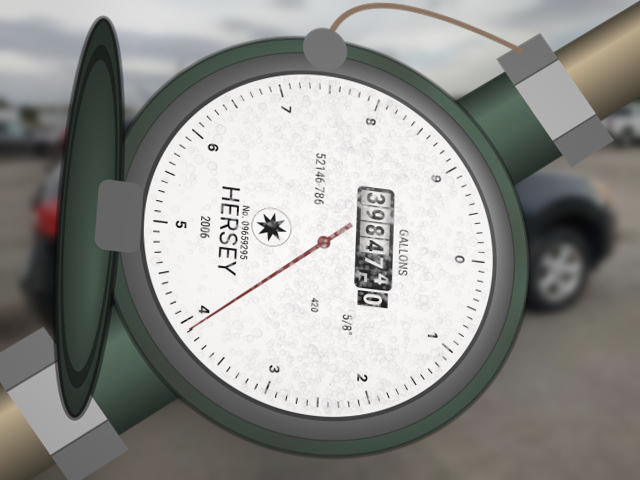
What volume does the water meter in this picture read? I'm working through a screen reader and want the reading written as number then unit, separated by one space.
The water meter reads 3984743.9 gal
